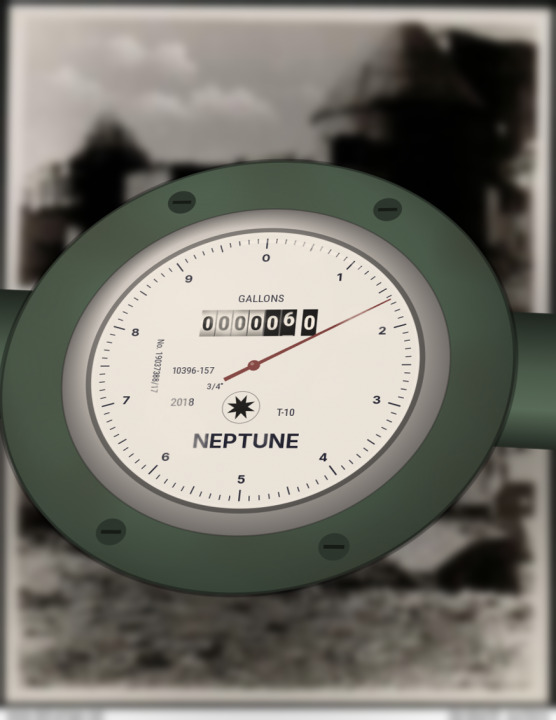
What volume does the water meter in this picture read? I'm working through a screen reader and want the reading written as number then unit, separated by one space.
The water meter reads 61.6 gal
